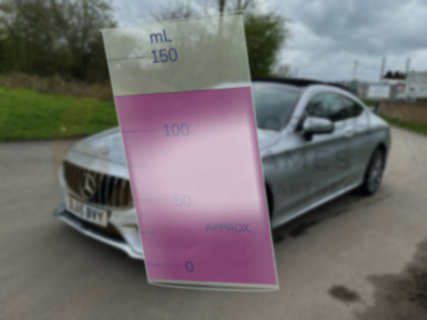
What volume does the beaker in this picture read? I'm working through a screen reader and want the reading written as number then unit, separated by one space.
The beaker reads 125 mL
